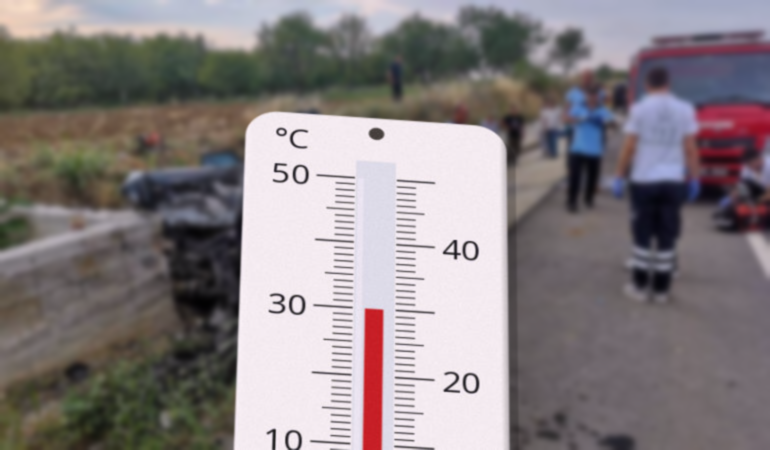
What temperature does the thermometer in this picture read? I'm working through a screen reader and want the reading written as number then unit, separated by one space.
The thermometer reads 30 °C
